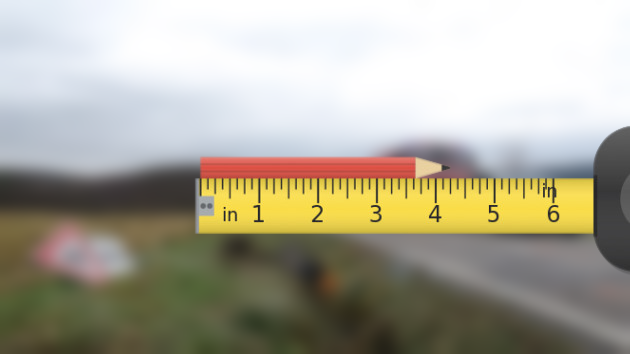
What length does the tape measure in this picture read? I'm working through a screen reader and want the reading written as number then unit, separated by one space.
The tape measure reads 4.25 in
